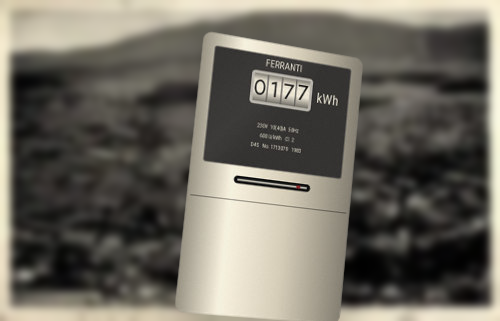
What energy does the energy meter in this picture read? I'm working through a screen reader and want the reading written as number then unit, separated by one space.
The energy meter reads 177 kWh
